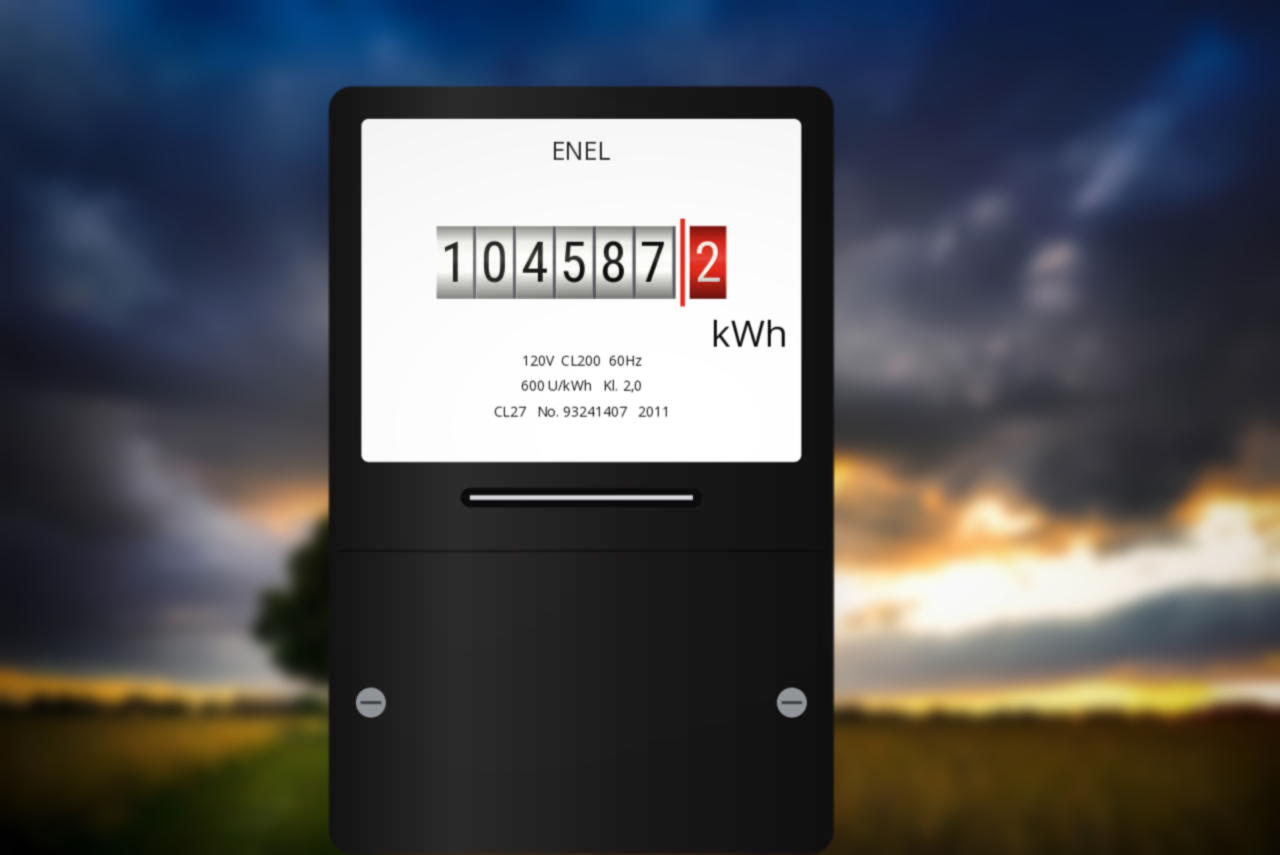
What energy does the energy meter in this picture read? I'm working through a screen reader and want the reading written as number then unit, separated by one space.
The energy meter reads 104587.2 kWh
